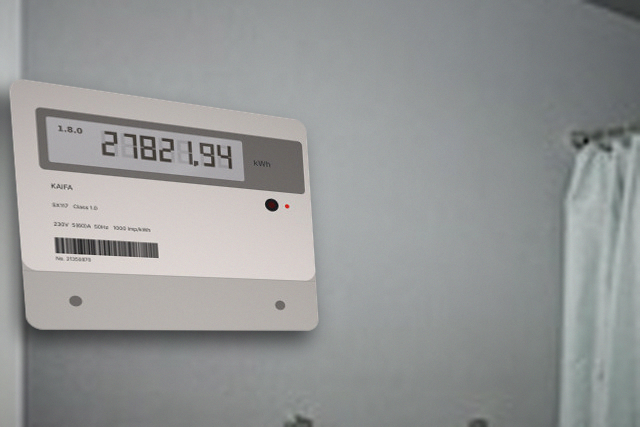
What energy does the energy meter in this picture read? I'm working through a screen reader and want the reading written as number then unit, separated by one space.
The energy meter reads 27821.94 kWh
